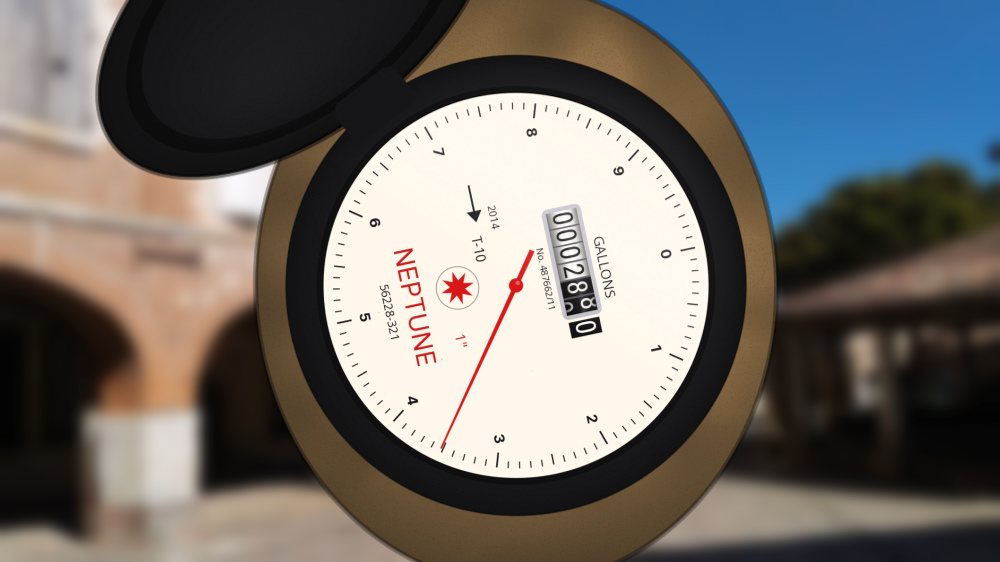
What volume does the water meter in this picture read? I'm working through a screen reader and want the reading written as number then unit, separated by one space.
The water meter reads 2883.5 gal
